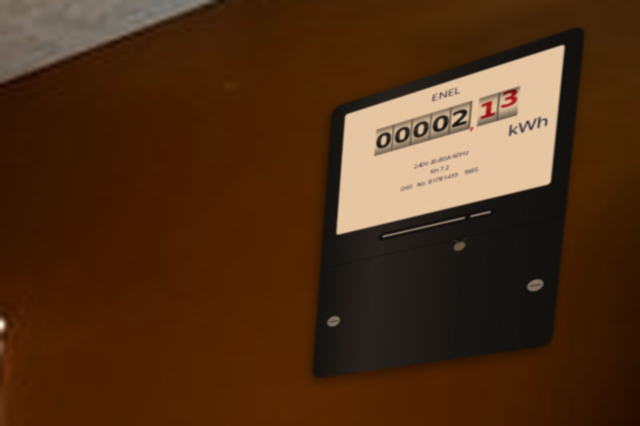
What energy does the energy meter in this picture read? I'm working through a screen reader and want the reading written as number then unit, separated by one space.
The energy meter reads 2.13 kWh
